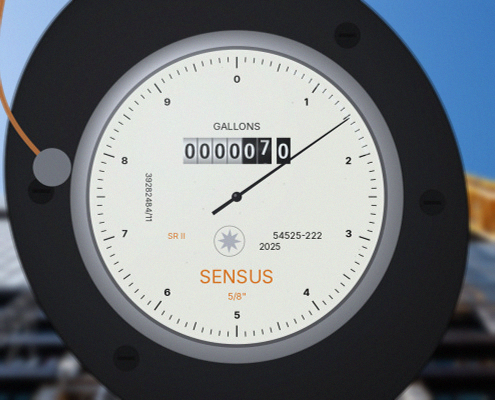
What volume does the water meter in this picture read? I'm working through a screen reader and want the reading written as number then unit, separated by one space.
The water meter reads 71.5 gal
